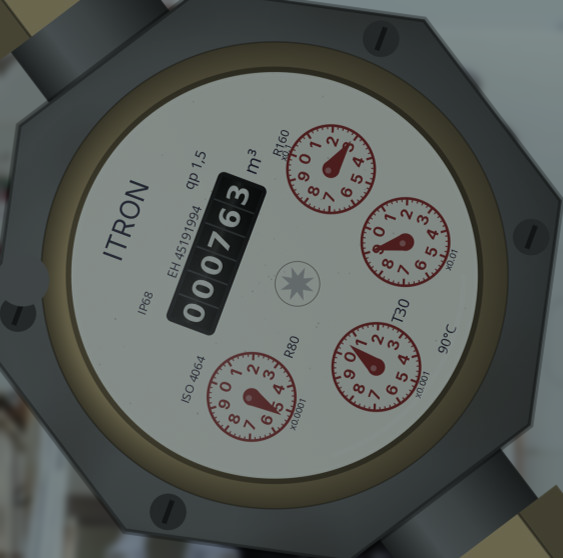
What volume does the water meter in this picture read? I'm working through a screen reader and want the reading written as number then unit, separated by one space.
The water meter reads 763.2905 m³
